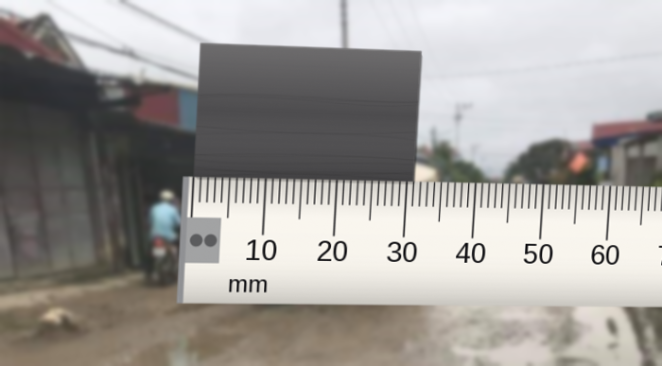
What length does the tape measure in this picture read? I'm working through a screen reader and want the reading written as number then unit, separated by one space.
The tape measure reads 31 mm
